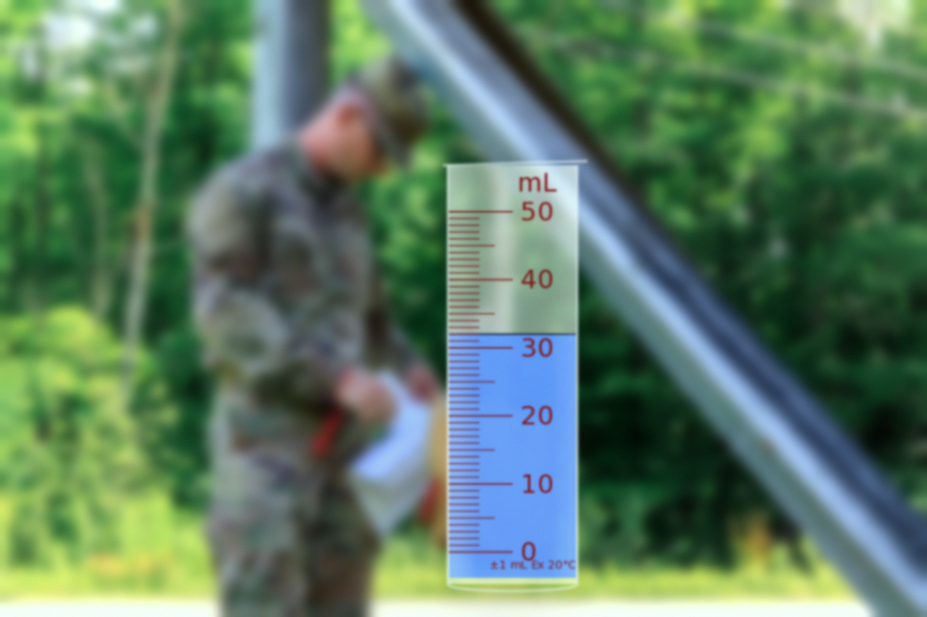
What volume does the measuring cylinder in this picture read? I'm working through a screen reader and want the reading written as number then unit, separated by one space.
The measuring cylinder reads 32 mL
